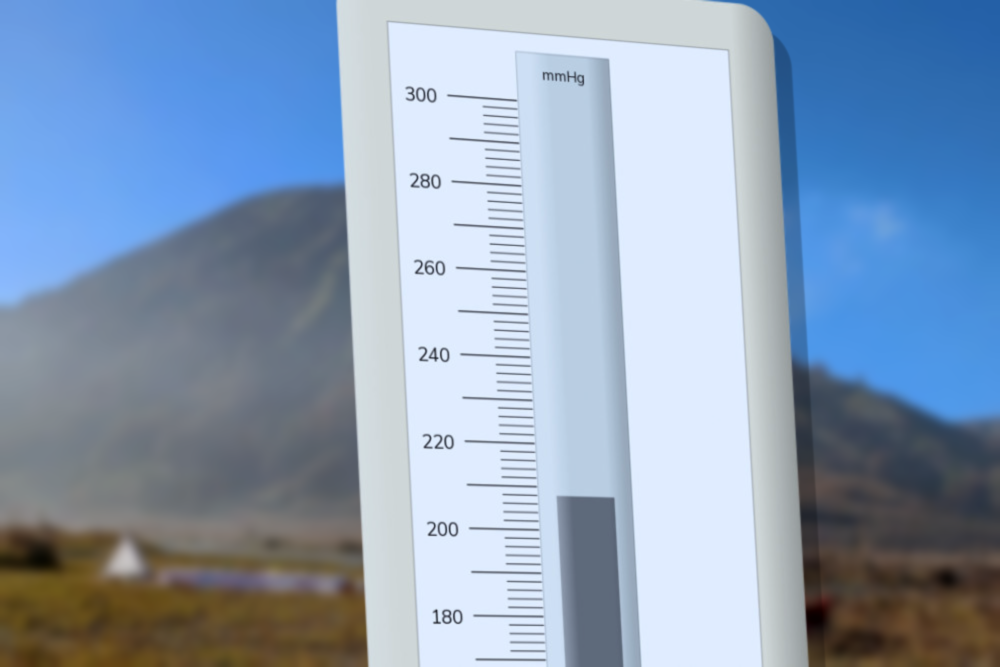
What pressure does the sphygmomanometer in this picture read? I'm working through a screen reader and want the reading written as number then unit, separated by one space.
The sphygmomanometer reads 208 mmHg
